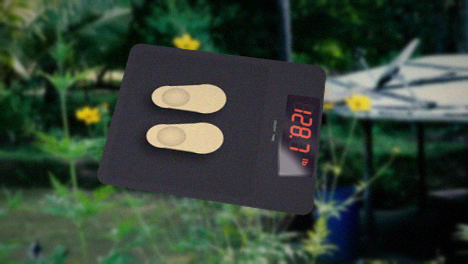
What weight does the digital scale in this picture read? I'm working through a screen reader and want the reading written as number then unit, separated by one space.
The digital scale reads 128.7 lb
